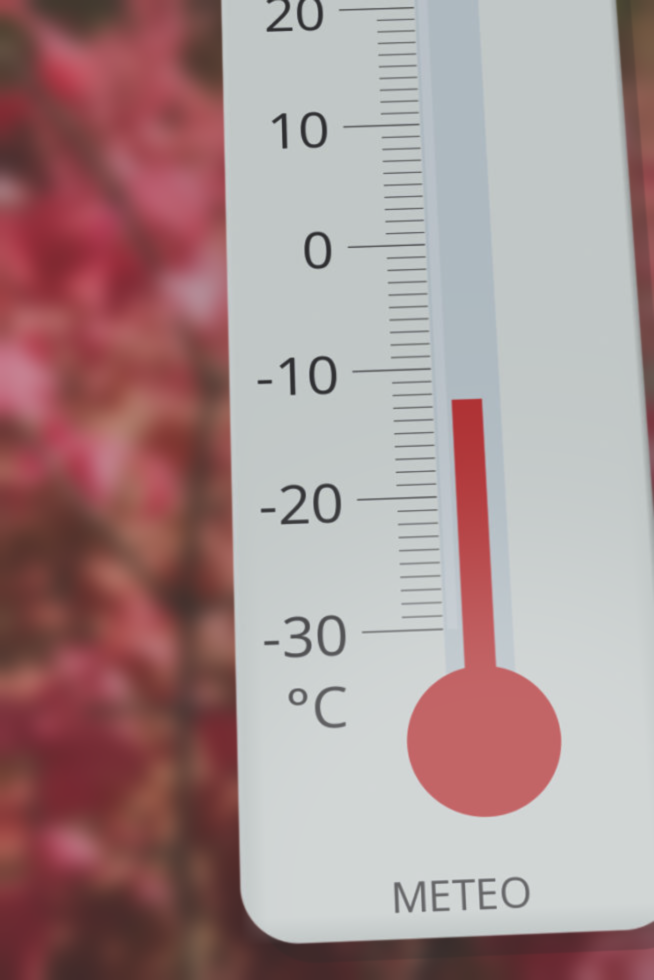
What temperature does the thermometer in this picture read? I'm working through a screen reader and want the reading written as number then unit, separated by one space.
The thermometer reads -12.5 °C
